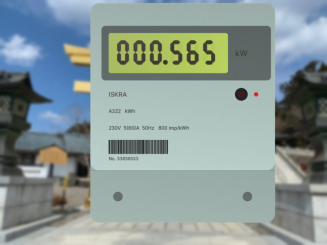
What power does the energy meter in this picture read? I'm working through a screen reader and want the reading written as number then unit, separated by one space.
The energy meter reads 0.565 kW
